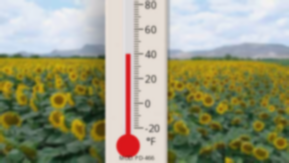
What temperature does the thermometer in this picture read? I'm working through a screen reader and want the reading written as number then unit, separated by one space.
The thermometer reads 40 °F
